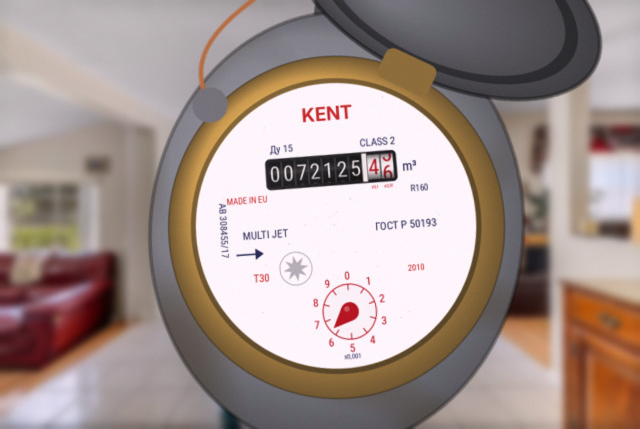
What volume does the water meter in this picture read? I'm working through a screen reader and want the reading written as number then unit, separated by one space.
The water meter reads 72125.456 m³
